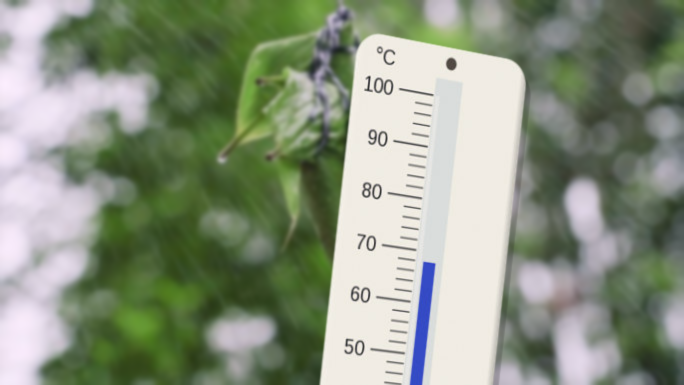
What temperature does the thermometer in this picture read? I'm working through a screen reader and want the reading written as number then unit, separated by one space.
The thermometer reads 68 °C
